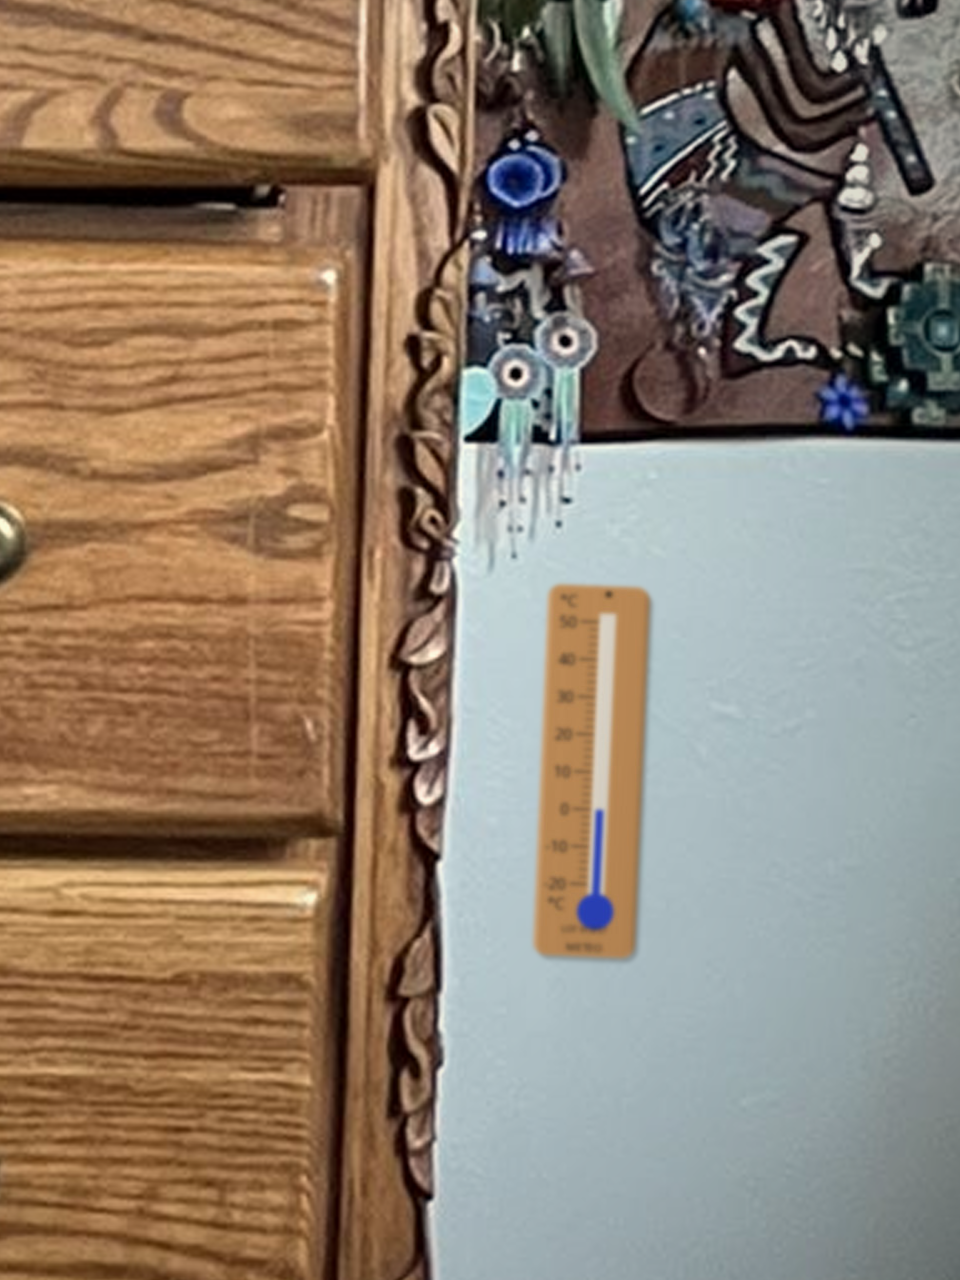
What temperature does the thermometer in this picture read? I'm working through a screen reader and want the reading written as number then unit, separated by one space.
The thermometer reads 0 °C
